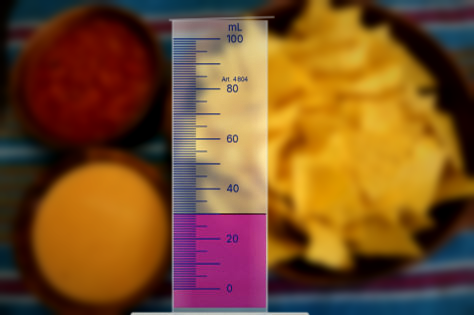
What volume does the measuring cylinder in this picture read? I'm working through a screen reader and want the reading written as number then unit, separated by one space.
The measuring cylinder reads 30 mL
